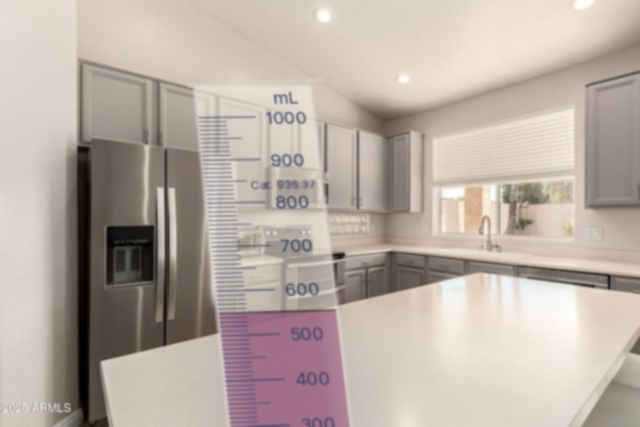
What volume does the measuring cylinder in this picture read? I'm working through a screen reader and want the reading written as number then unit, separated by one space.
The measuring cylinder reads 550 mL
